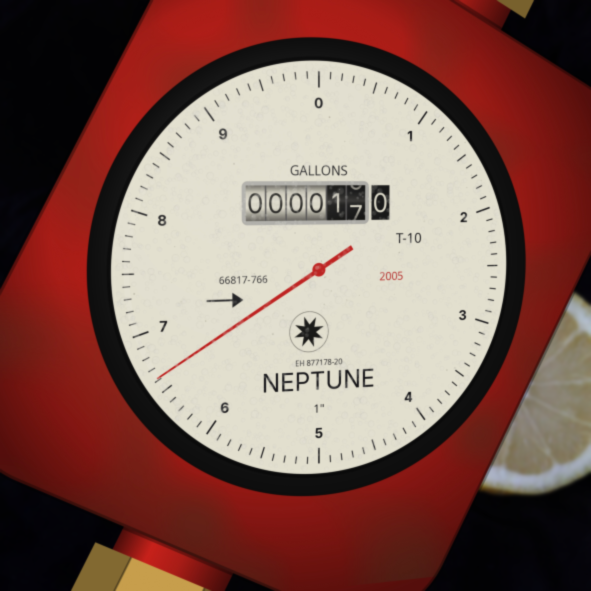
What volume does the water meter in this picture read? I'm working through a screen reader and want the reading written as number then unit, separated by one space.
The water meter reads 166.6 gal
